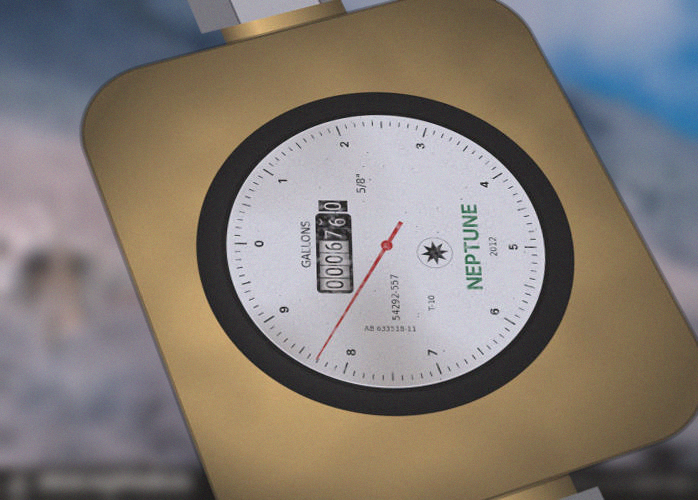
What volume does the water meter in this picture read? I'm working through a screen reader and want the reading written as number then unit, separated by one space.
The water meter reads 6758.3 gal
